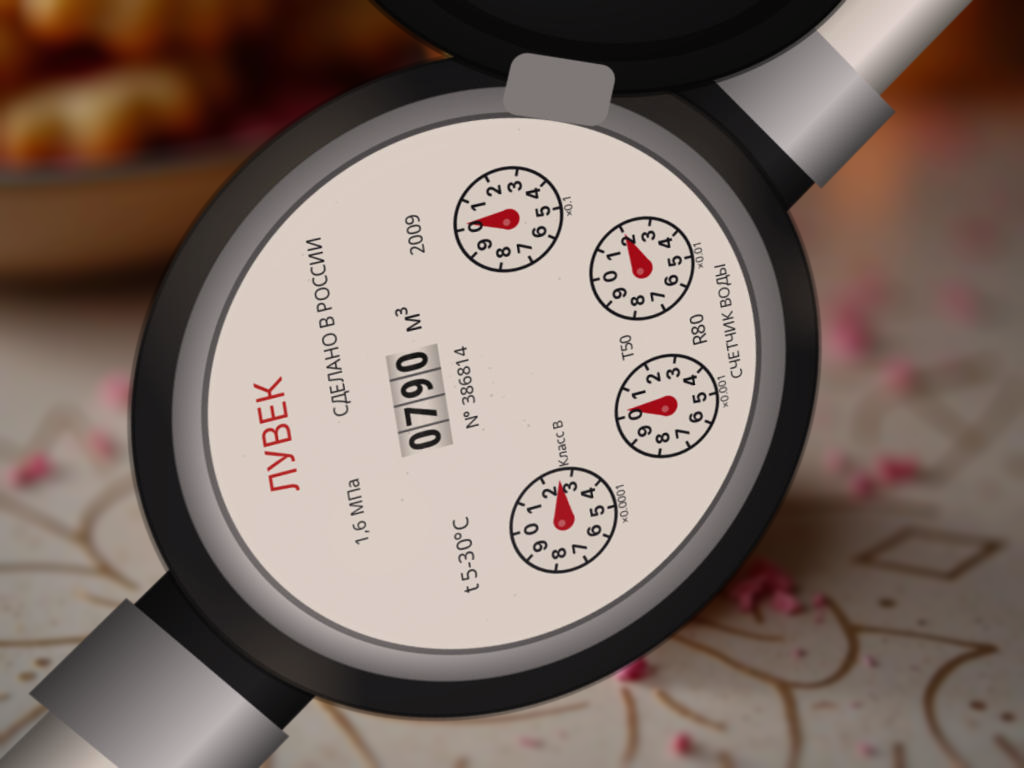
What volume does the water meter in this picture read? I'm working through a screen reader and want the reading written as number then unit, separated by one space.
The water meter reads 790.0202 m³
